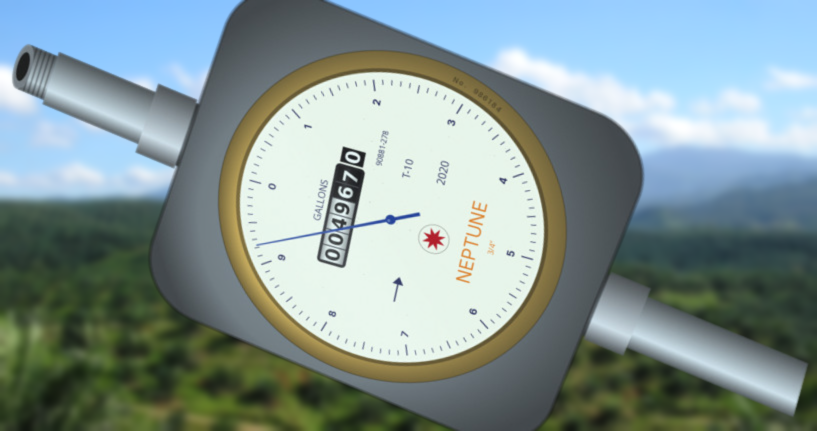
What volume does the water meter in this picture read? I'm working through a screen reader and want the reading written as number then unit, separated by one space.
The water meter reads 49669.2 gal
